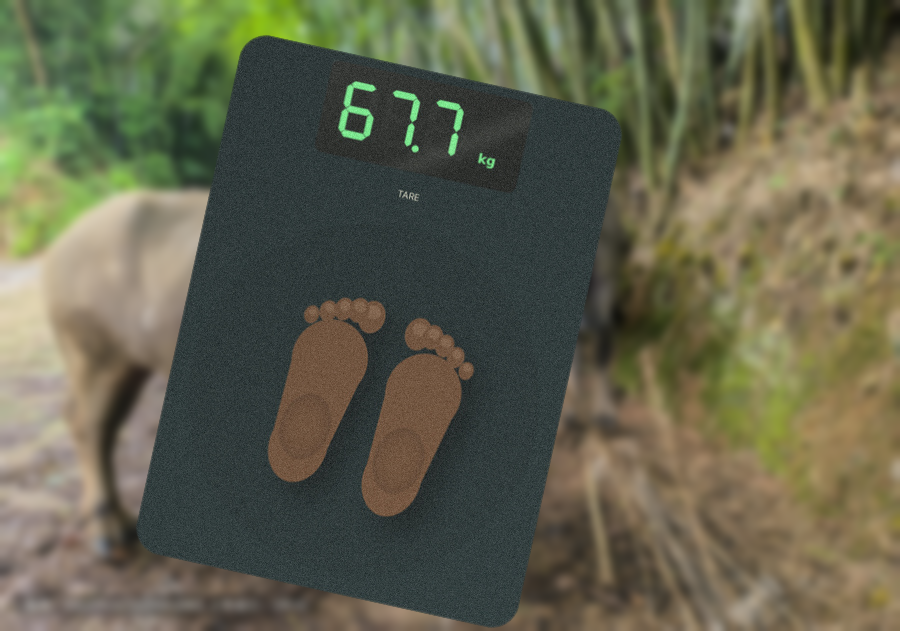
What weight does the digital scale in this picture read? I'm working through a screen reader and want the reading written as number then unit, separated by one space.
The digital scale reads 67.7 kg
